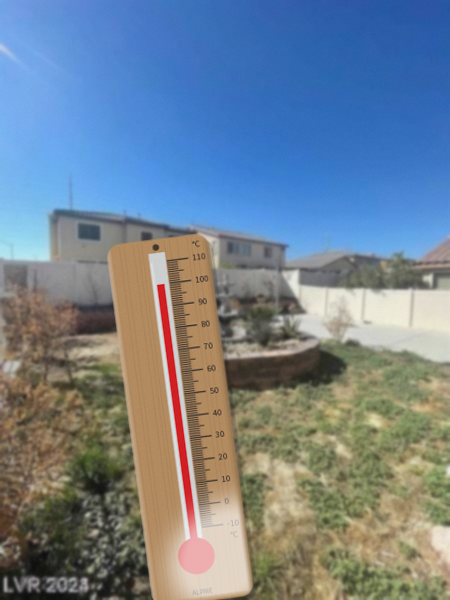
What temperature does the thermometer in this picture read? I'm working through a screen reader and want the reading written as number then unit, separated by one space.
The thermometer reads 100 °C
